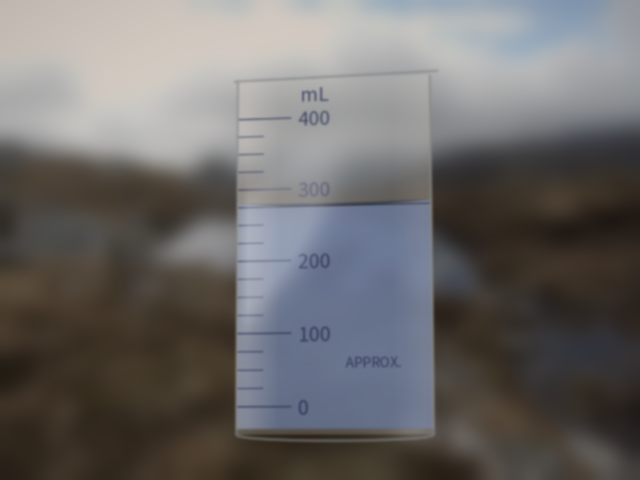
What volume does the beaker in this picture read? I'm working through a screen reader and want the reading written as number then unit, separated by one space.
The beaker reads 275 mL
